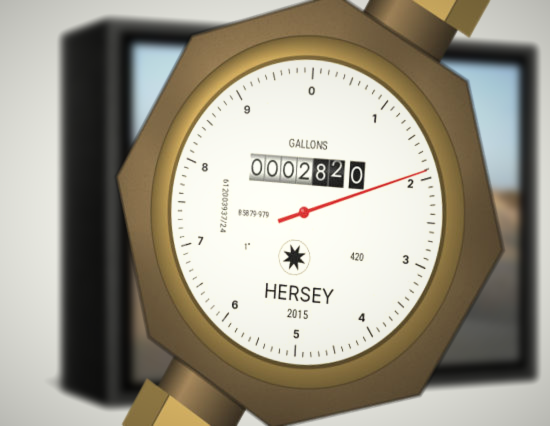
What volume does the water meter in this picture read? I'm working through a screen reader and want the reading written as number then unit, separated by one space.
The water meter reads 2821.9 gal
